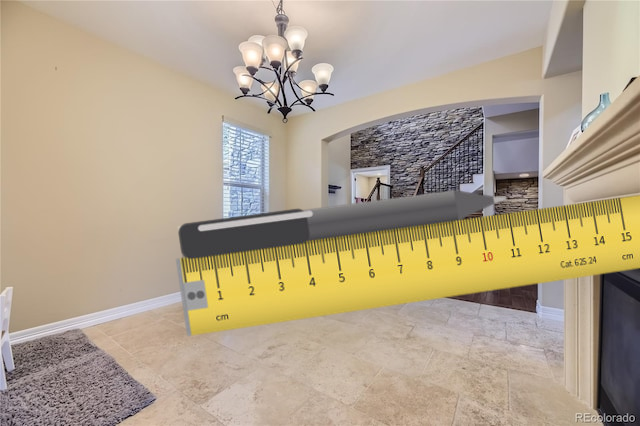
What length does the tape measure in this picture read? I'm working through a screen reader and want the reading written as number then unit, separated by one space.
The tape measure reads 11 cm
